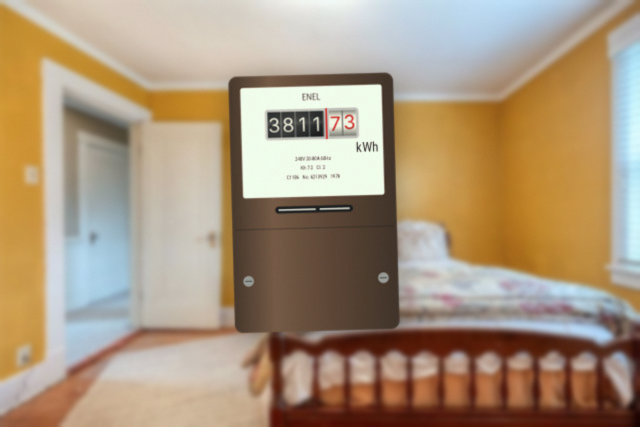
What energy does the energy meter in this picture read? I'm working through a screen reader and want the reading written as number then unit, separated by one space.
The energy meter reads 3811.73 kWh
